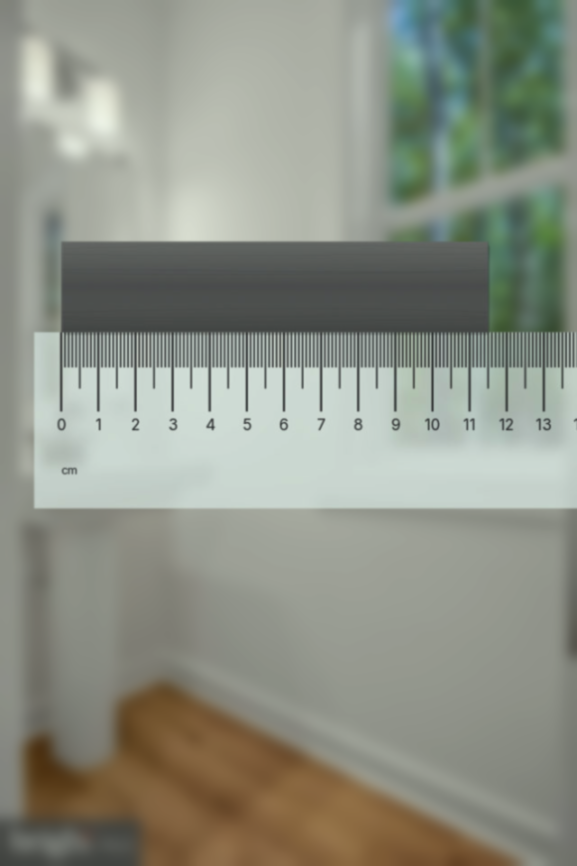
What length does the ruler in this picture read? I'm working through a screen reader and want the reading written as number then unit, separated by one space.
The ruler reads 11.5 cm
